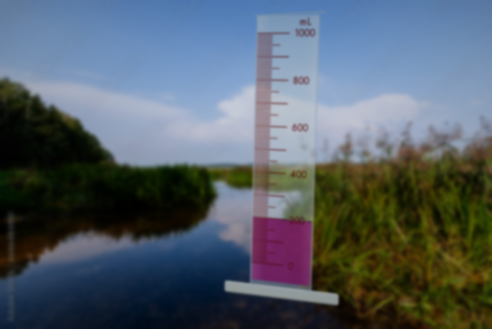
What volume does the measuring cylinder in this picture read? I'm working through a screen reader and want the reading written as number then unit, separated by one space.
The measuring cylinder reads 200 mL
